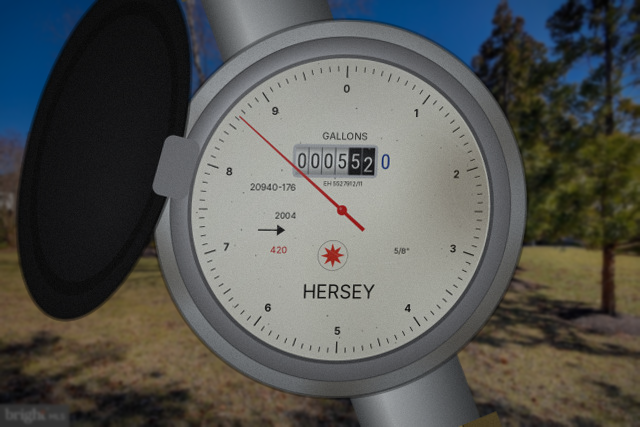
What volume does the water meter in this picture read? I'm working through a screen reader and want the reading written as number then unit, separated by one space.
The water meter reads 5518.6 gal
